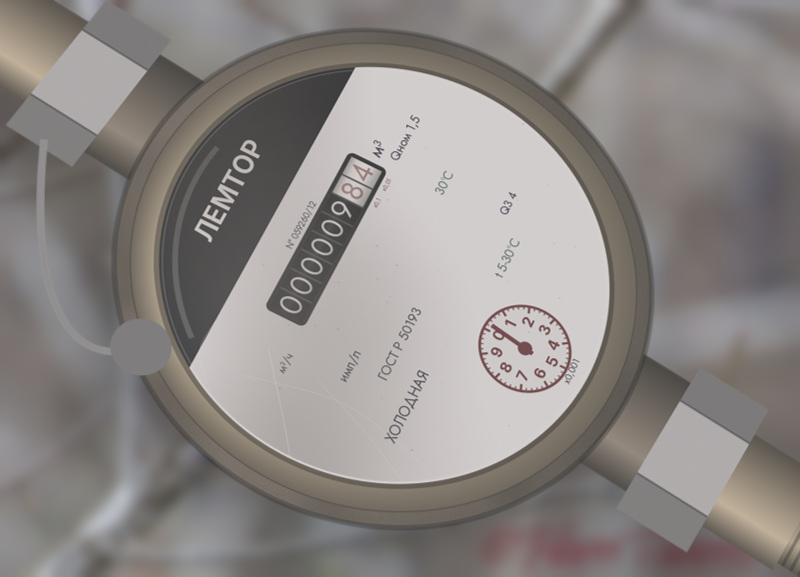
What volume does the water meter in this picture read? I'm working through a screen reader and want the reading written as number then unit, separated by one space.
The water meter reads 9.840 m³
